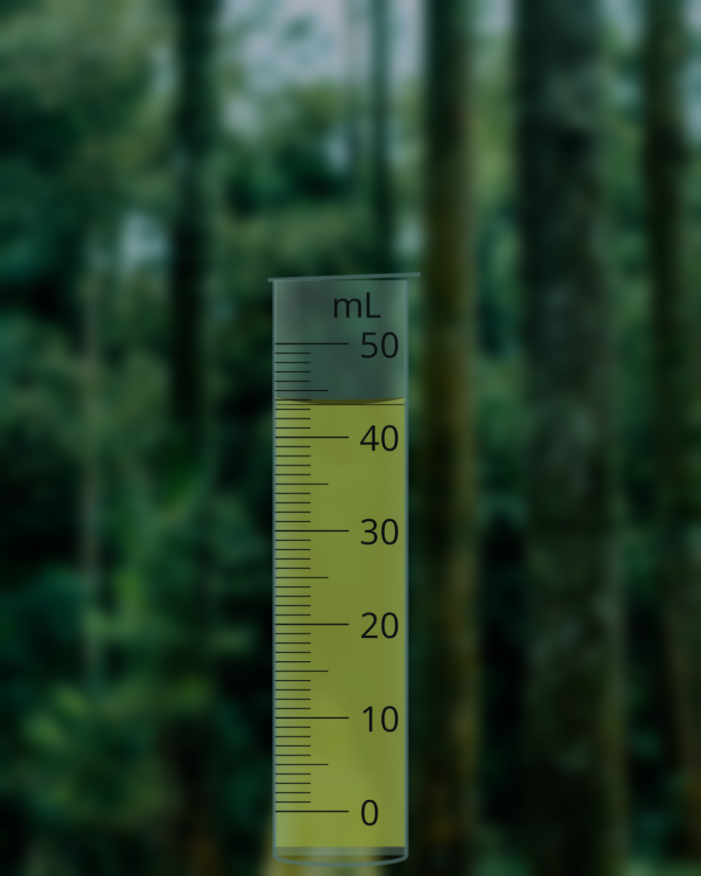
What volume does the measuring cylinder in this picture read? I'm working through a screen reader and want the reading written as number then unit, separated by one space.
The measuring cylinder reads 43.5 mL
